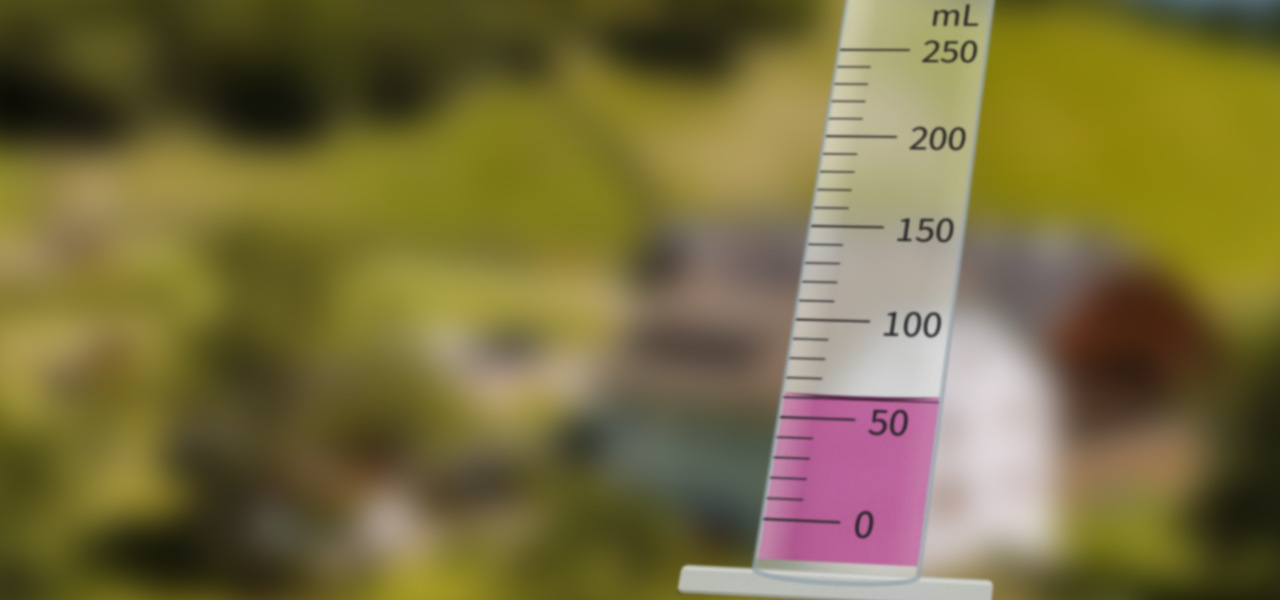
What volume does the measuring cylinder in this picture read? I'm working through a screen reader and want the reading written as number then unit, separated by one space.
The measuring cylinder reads 60 mL
